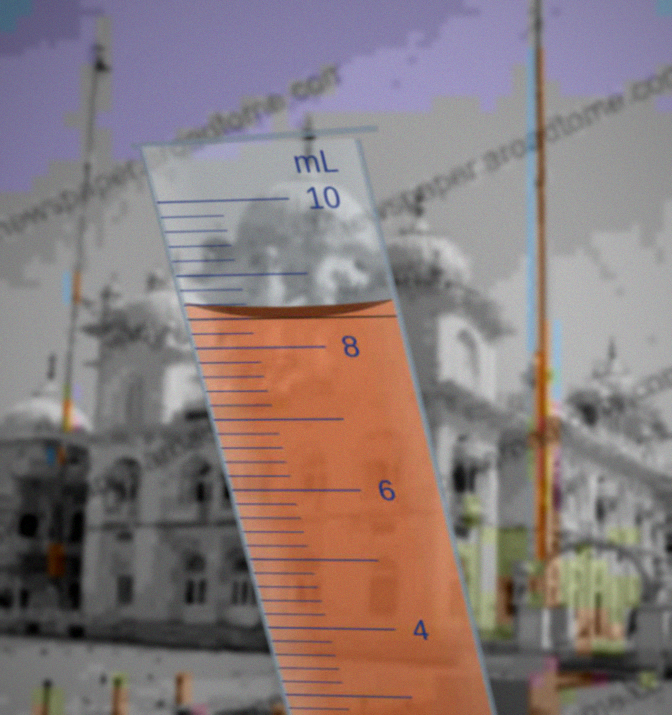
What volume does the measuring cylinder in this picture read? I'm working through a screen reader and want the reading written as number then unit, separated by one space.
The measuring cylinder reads 8.4 mL
